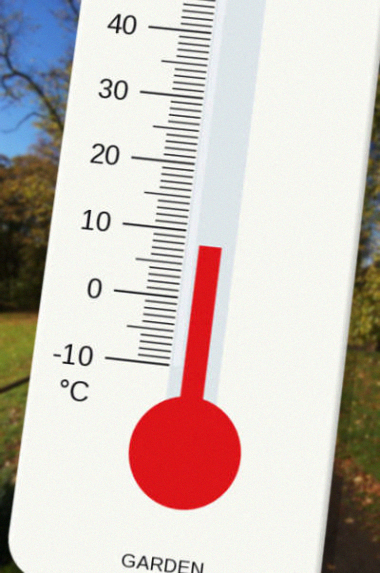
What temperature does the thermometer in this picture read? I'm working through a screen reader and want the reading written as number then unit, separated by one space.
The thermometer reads 8 °C
